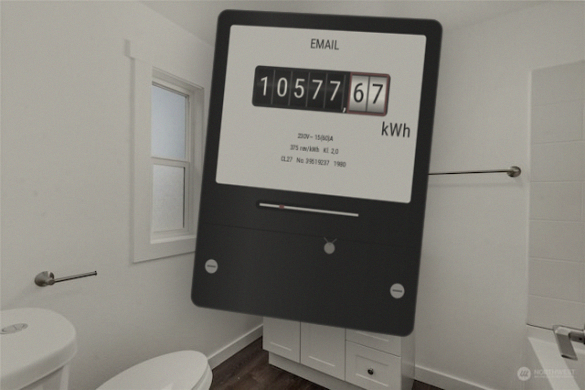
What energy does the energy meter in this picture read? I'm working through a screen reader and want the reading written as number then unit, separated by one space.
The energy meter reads 10577.67 kWh
